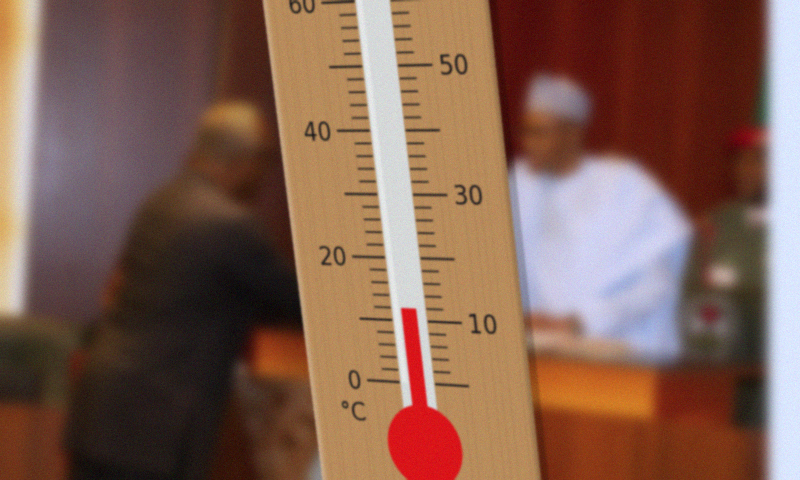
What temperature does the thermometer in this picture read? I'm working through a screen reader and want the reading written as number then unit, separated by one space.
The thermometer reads 12 °C
